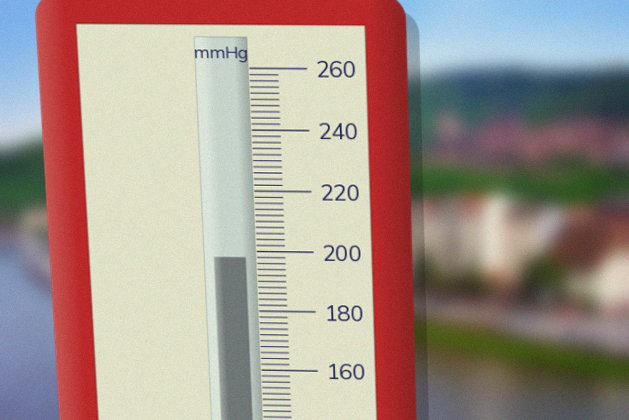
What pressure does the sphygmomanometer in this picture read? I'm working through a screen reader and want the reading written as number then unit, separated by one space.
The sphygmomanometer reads 198 mmHg
